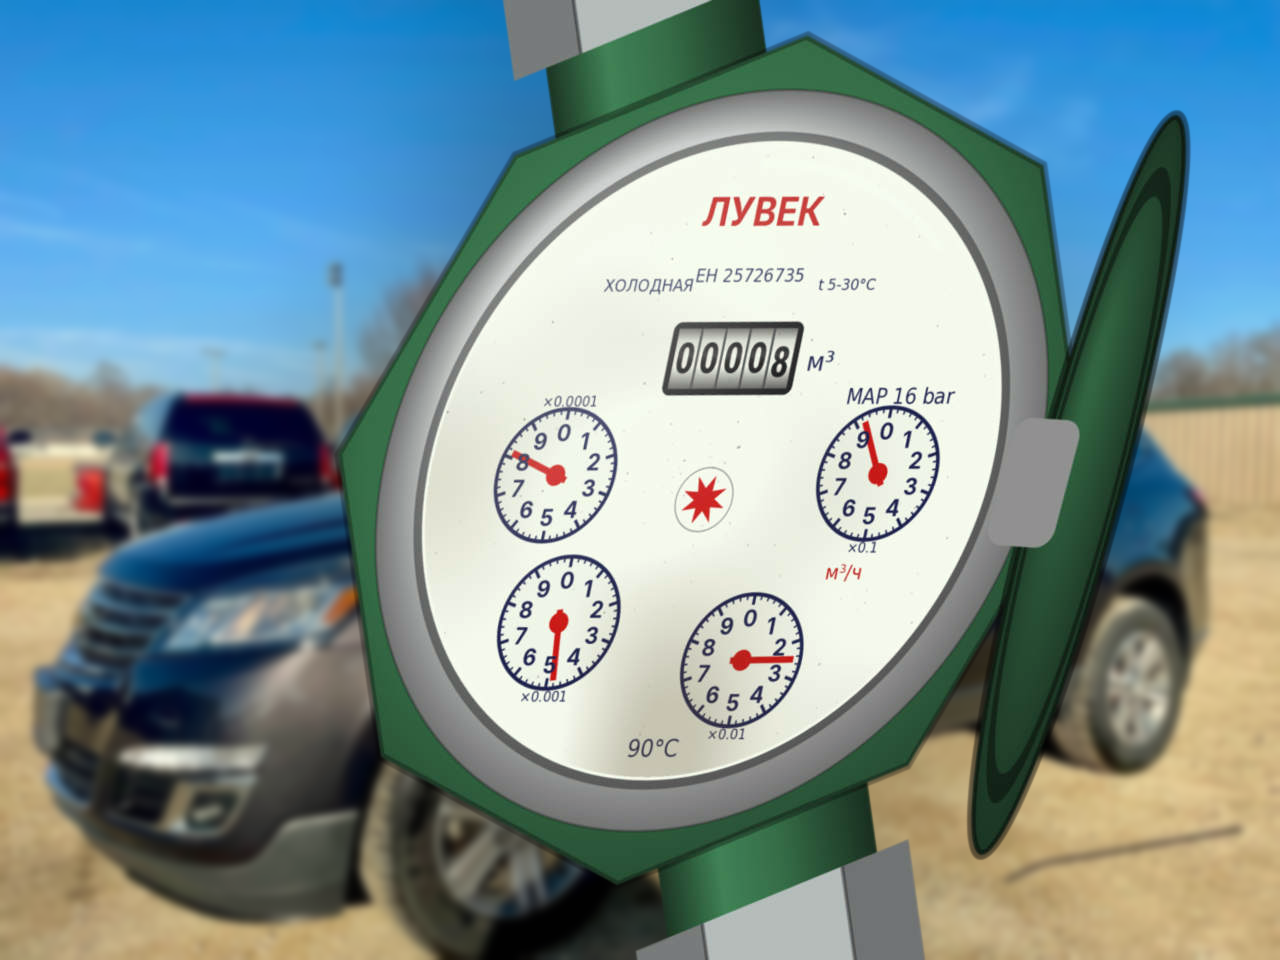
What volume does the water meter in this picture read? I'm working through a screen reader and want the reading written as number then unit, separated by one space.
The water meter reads 7.9248 m³
